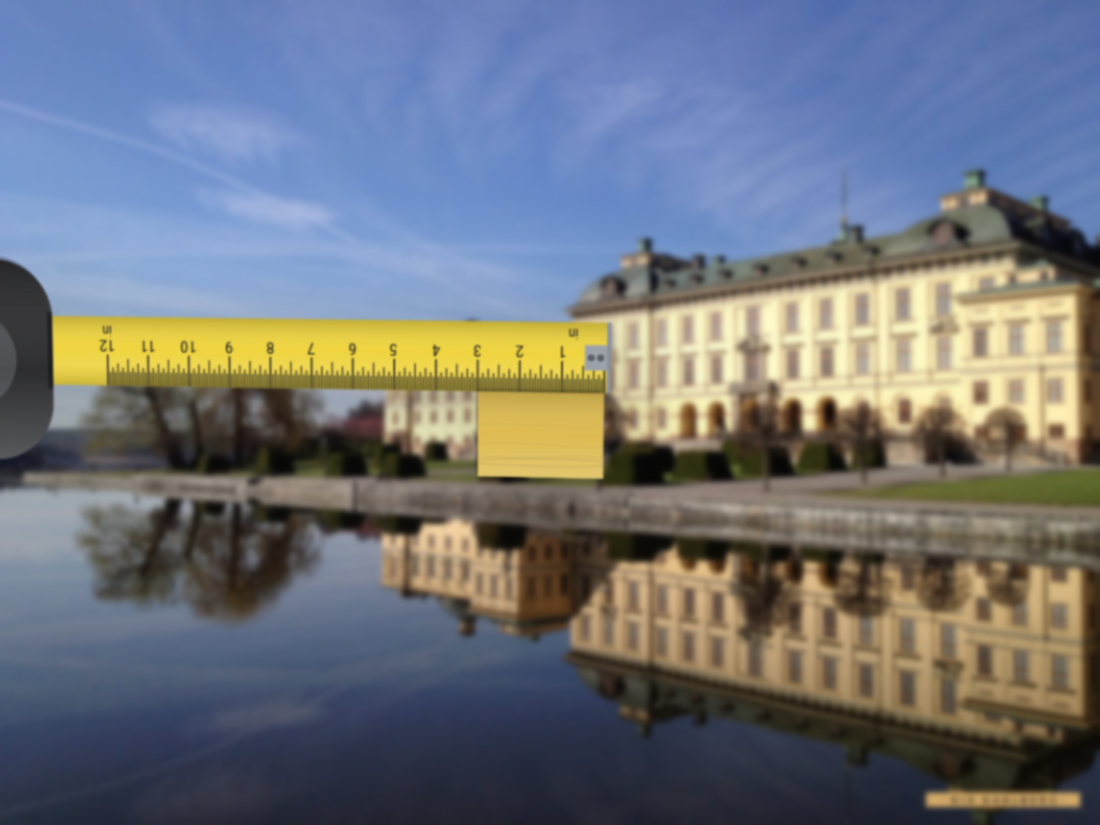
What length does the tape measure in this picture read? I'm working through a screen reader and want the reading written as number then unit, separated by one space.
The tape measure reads 3 in
